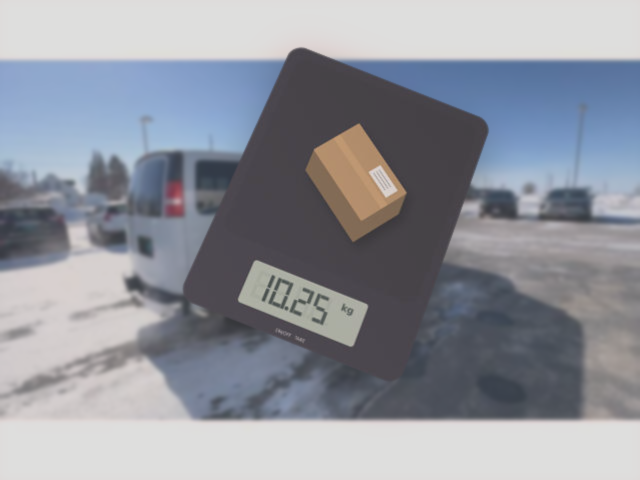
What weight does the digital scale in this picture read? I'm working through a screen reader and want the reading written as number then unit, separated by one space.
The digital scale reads 10.25 kg
